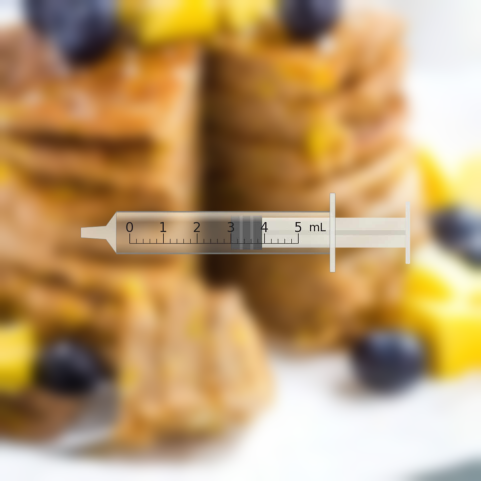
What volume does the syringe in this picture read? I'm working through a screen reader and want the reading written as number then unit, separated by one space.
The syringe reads 3 mL
